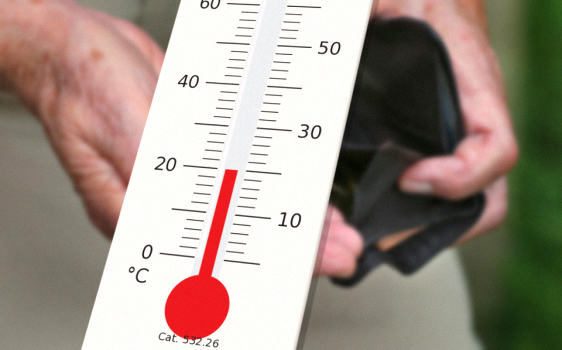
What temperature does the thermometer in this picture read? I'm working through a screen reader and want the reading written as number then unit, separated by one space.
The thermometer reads 20 °C
